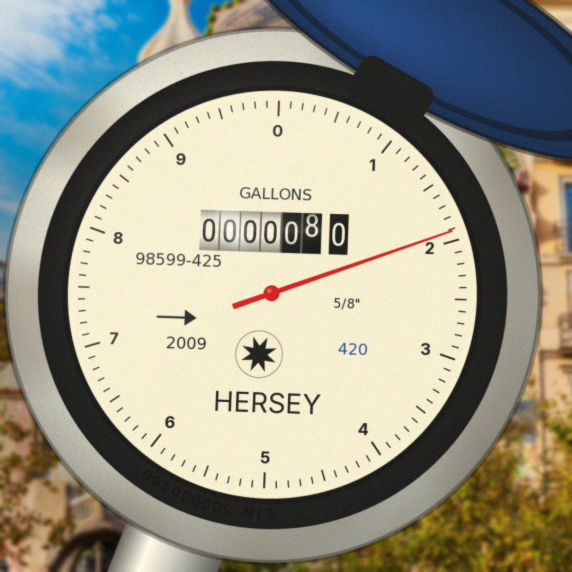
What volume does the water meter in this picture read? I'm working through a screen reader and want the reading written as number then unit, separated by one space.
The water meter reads 81.9 gal
